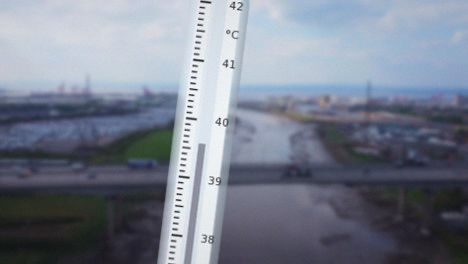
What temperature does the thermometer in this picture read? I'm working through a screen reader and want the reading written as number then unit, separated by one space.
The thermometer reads 39.6 °C
